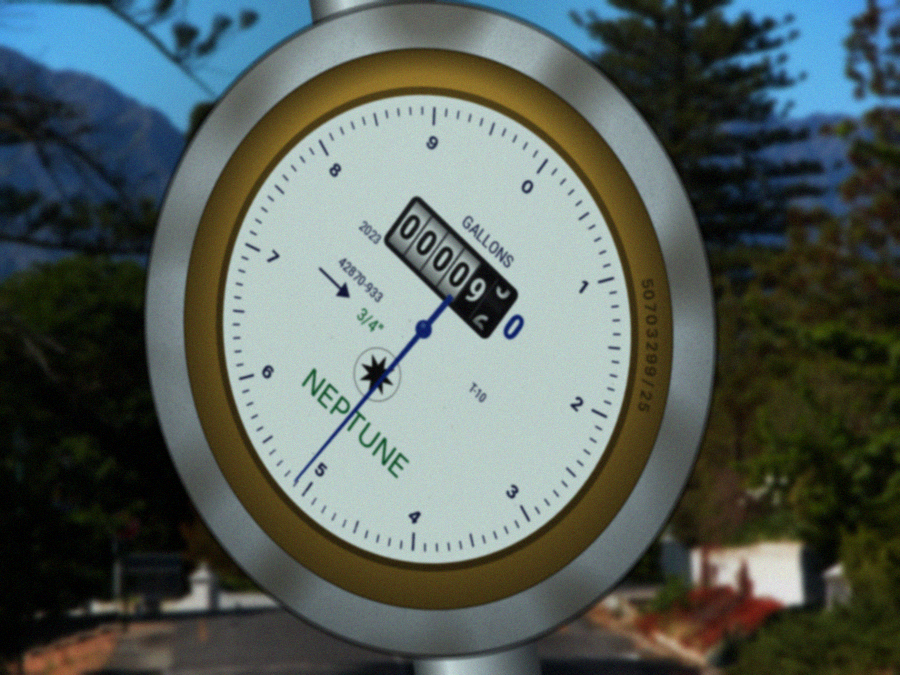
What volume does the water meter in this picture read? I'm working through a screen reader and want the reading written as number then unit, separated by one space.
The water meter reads 955.1 gal
